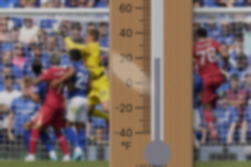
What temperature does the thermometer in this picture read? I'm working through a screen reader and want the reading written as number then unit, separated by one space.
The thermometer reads 20 °F
